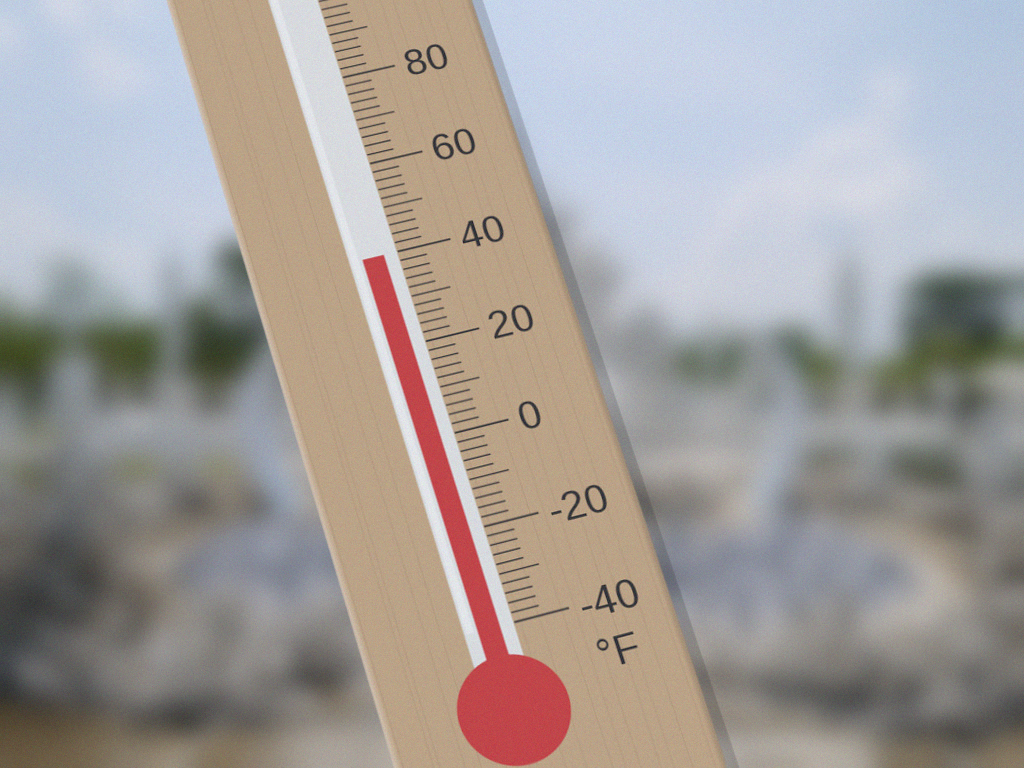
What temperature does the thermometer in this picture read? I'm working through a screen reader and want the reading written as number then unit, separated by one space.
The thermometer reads 40 °F
